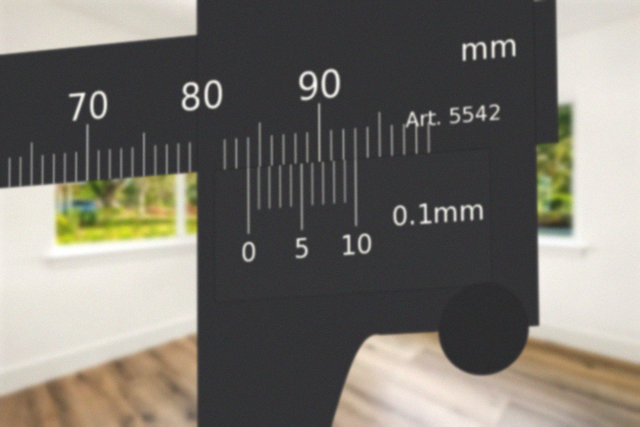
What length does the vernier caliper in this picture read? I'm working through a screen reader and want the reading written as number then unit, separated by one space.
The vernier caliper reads 84.0 mm
